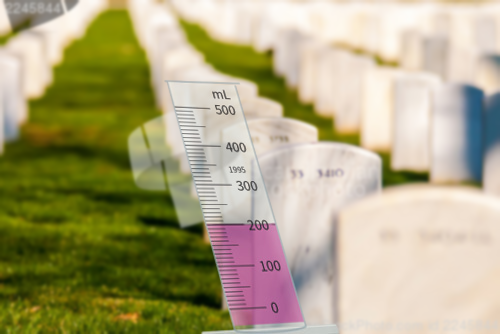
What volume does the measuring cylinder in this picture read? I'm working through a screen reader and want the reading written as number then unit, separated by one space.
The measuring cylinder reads 200 mL
